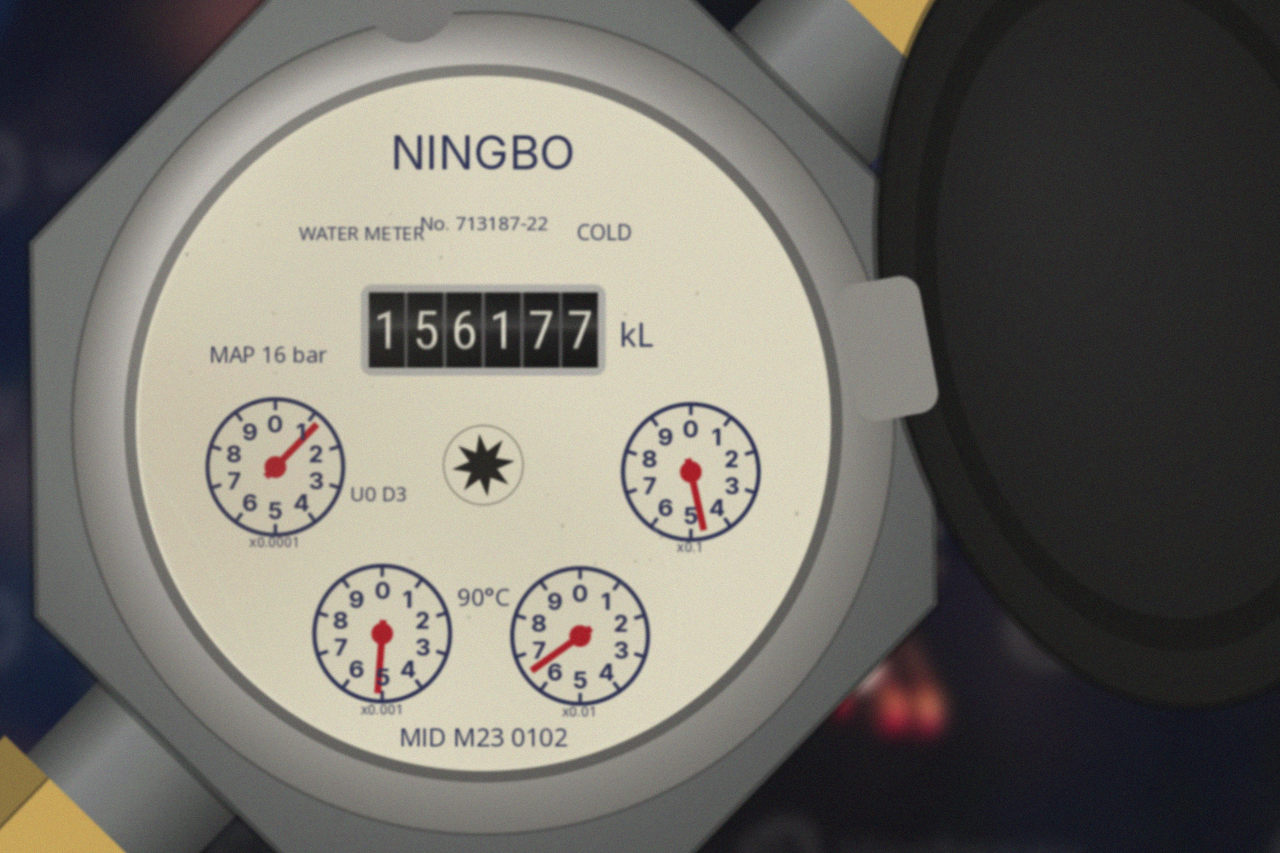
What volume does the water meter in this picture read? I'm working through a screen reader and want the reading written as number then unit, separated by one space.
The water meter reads 156177.4651 kL
